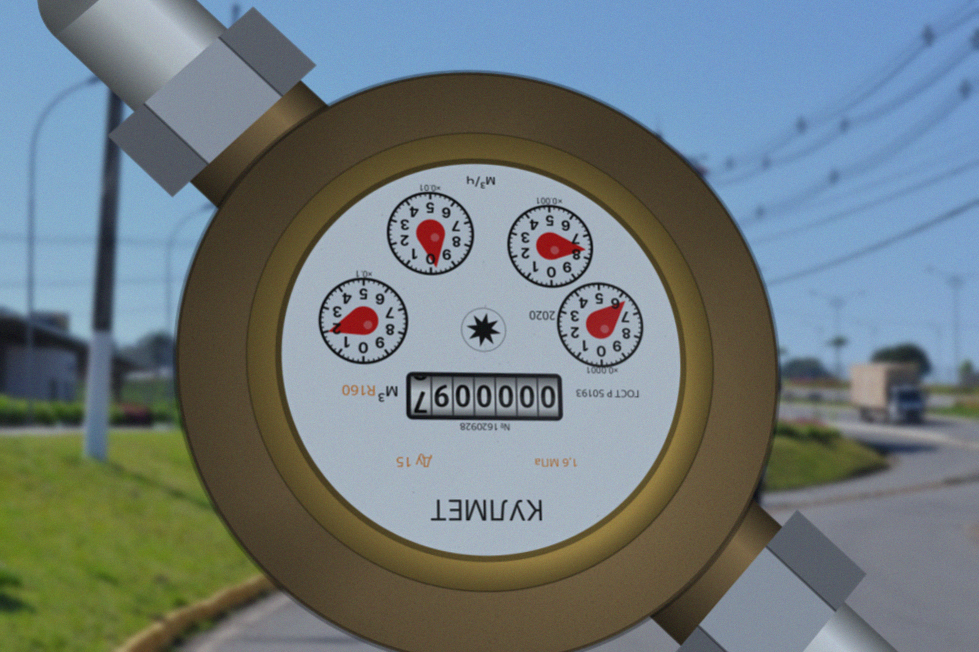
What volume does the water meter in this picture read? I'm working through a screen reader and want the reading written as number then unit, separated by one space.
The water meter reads 97.1976 m³
